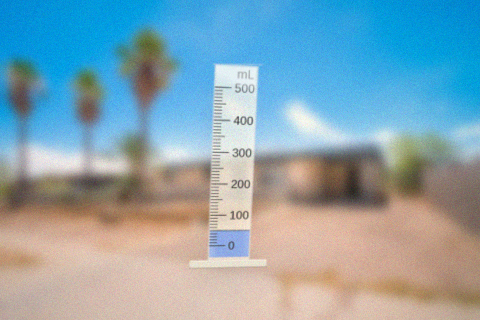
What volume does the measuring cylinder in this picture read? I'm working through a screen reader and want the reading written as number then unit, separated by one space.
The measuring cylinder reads 50 mL
